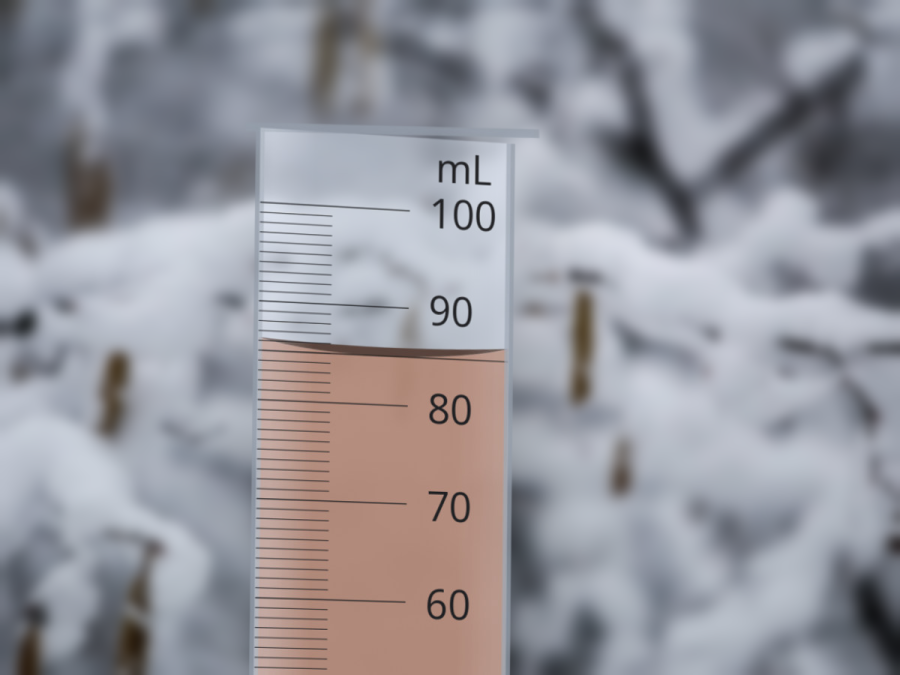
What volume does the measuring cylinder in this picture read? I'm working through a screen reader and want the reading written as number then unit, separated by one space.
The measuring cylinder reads 85 mL
